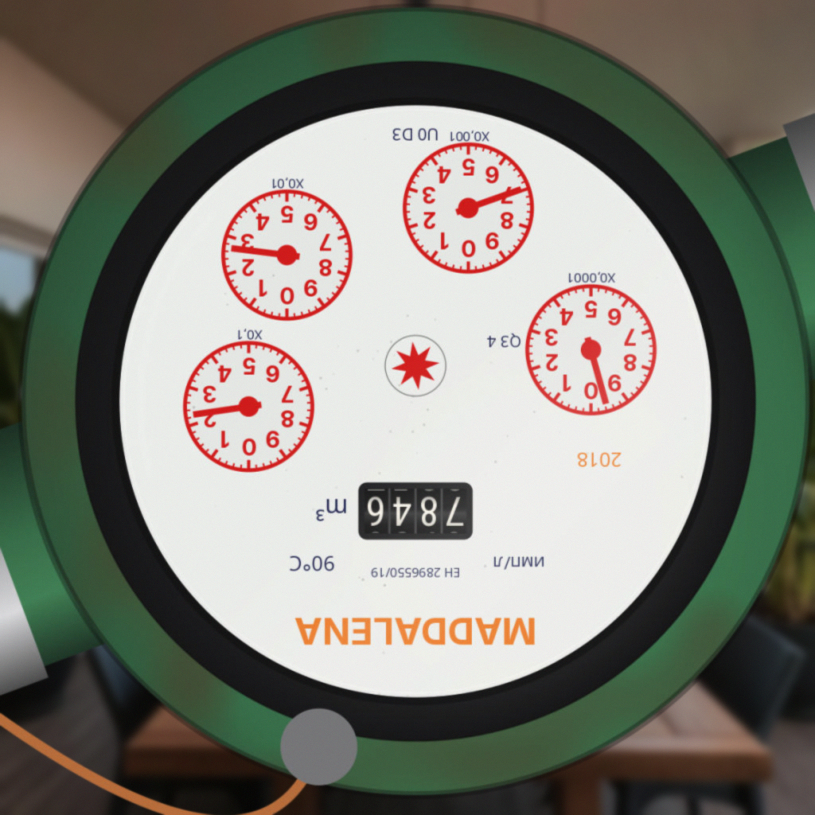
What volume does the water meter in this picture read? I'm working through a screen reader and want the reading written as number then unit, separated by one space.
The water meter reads 7846.2269 m³
